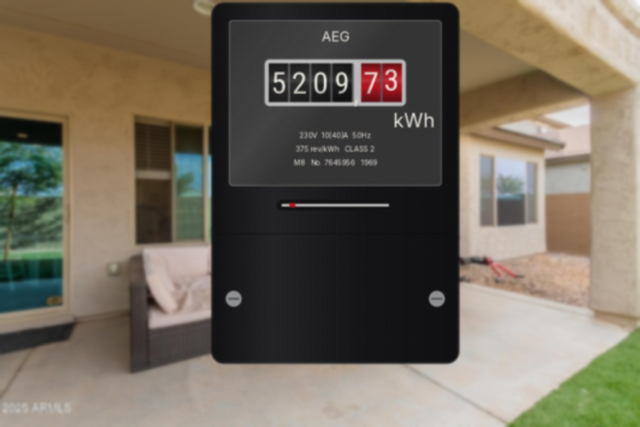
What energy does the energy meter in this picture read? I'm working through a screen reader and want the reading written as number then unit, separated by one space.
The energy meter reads 5209.73 kWh
